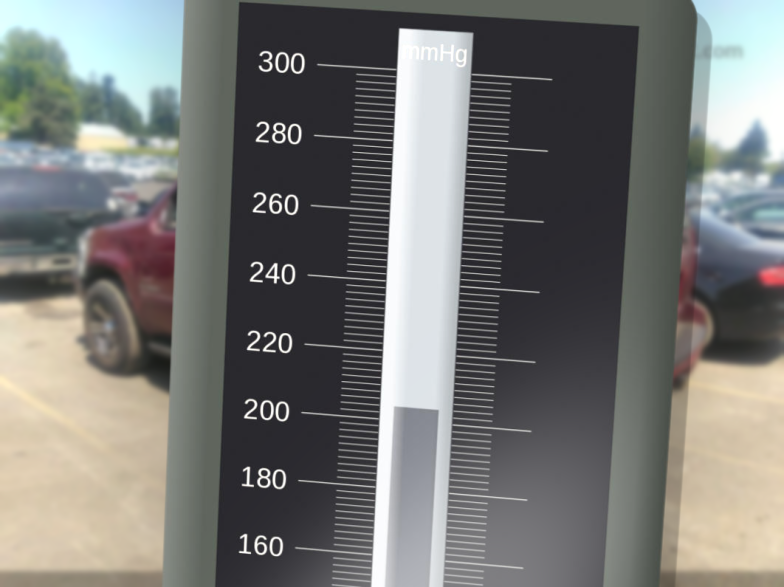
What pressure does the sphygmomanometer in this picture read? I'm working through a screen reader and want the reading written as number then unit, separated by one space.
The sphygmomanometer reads 204 mmHg
